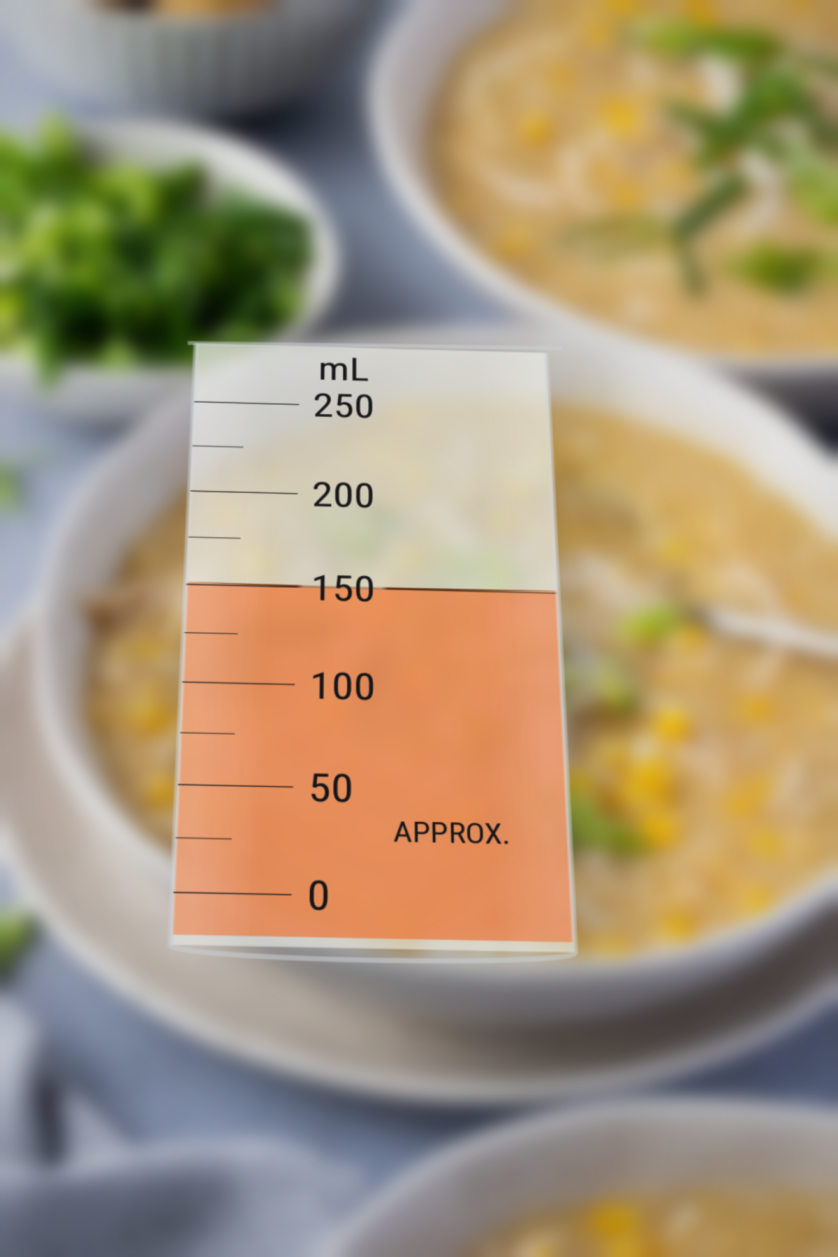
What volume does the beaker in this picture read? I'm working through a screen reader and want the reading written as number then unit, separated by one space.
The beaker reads 150 mL
